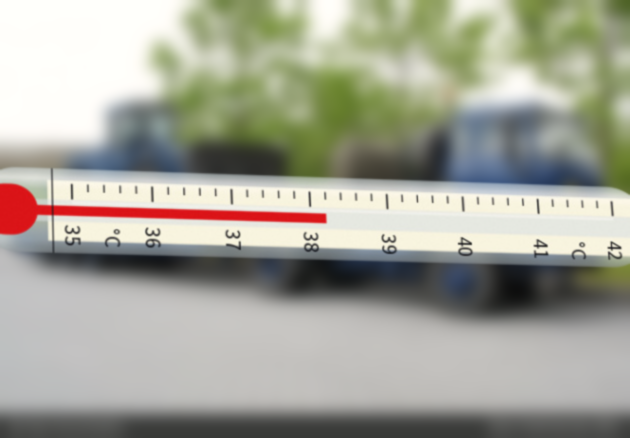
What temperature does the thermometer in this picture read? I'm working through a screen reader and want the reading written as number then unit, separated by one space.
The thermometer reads 38.2 °C
